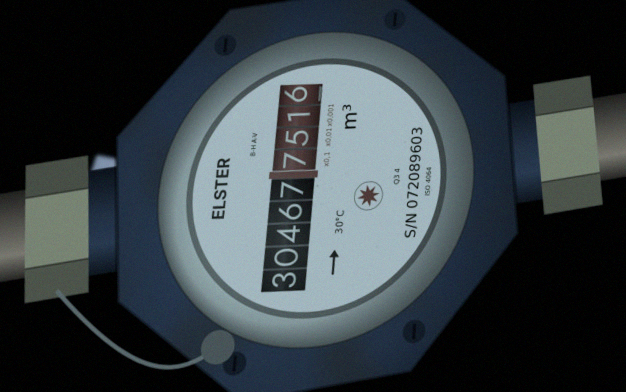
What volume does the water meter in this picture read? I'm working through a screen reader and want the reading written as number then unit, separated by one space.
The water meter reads 30467.7516 m³
